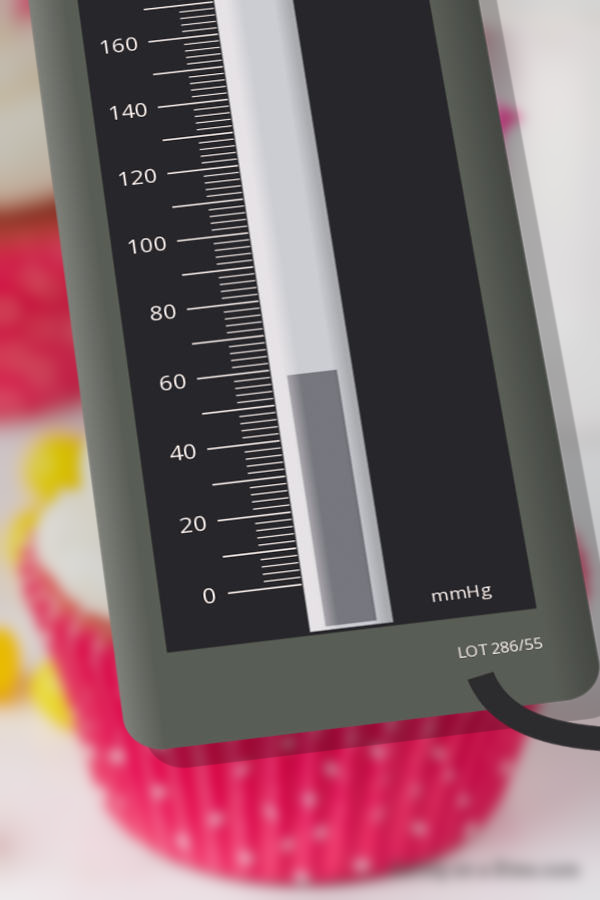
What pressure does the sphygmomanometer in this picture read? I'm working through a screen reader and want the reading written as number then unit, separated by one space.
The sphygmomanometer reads 58 mmHg
